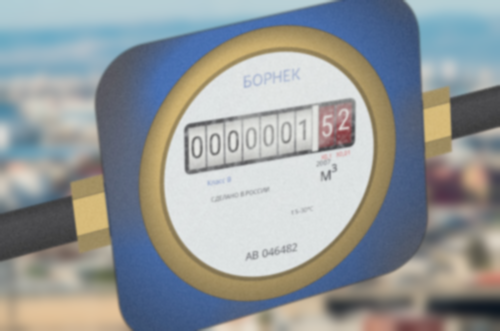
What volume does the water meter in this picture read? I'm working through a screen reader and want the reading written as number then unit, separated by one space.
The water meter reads 1.52 m³
